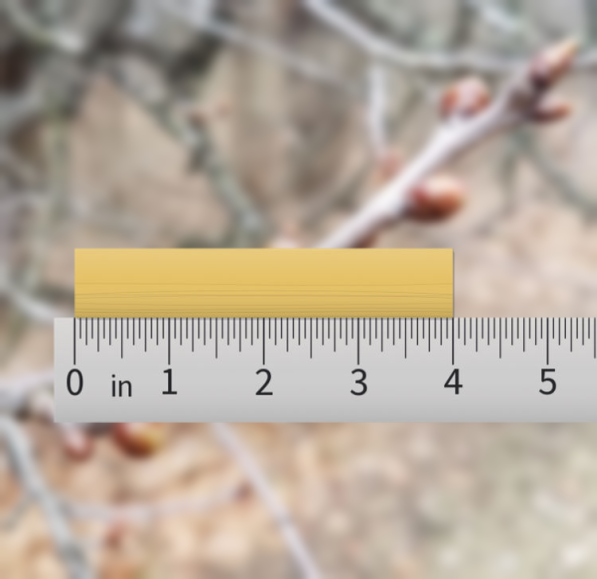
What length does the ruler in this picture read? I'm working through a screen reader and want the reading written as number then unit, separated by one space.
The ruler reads 4 in
